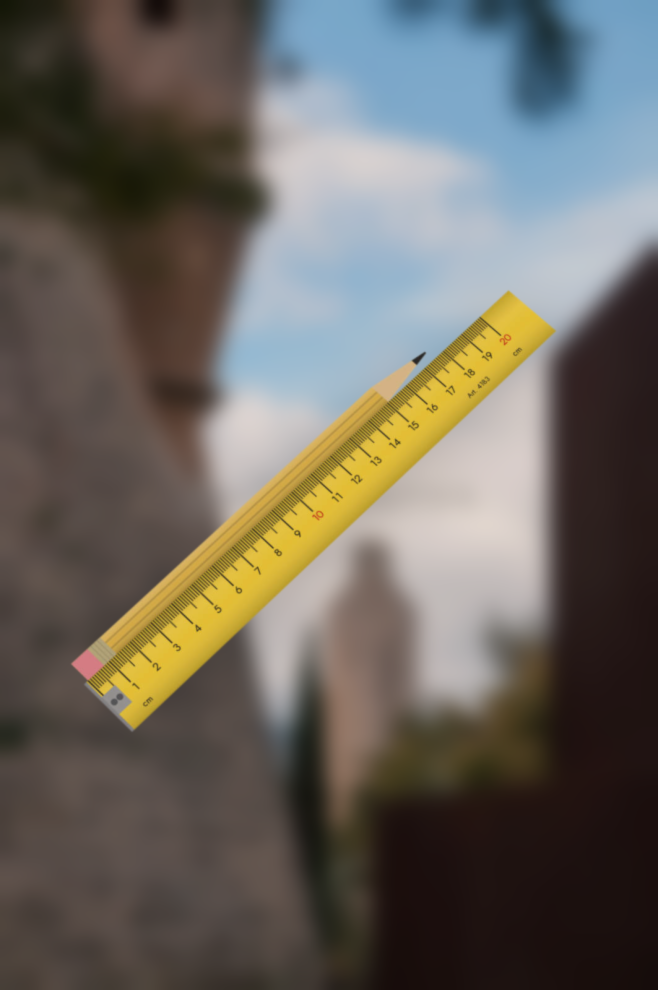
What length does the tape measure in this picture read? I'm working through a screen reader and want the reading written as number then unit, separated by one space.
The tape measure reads 17.5 cm
